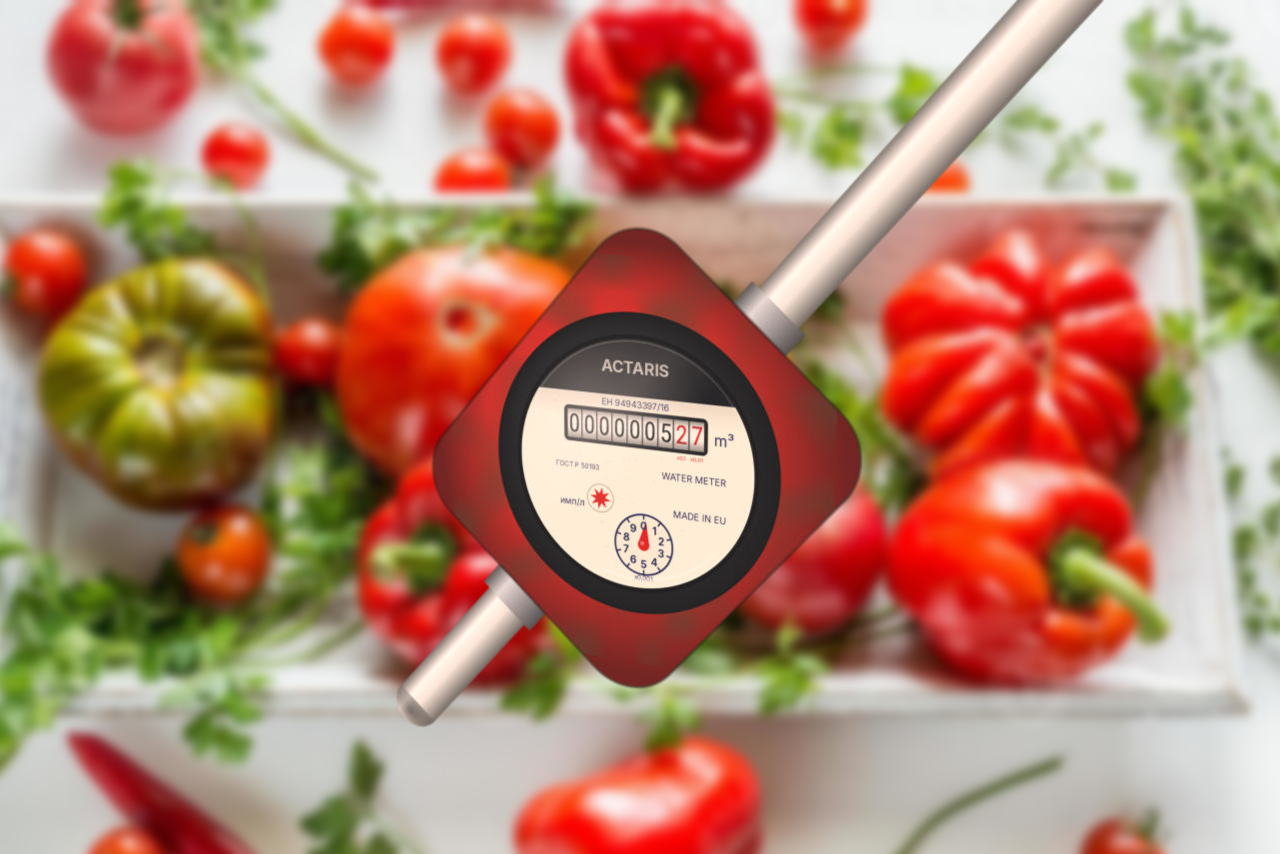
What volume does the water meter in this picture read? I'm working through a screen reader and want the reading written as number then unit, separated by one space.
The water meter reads 5.270 m³
